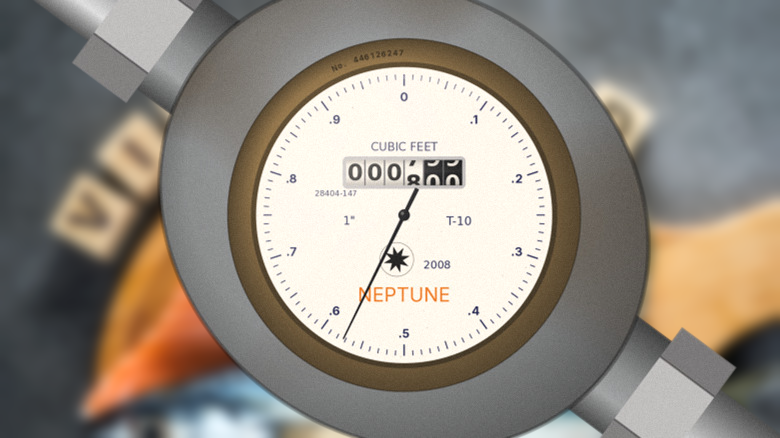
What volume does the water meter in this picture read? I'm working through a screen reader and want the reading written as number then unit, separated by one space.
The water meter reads 799.57 ft³
